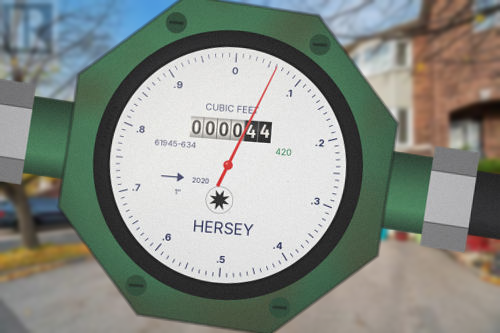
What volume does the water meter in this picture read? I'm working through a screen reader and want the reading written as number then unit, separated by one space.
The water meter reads 44.06 ft³
